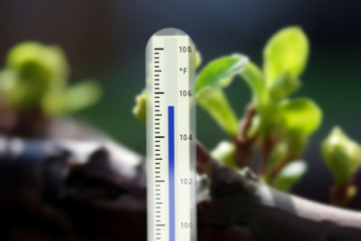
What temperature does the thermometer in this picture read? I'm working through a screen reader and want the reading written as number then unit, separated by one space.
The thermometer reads 105.4 °F
